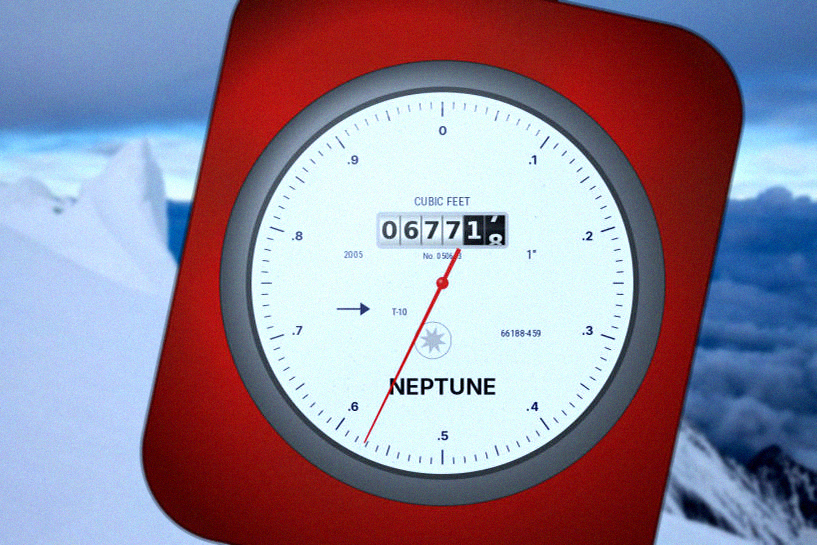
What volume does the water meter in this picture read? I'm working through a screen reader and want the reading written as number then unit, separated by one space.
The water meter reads 67717.57 ft³
